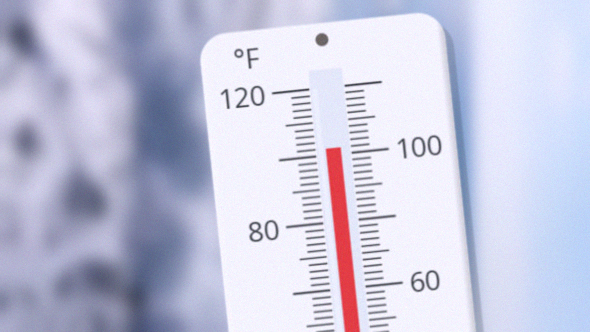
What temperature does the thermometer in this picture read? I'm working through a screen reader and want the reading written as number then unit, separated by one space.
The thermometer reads 102 °F
